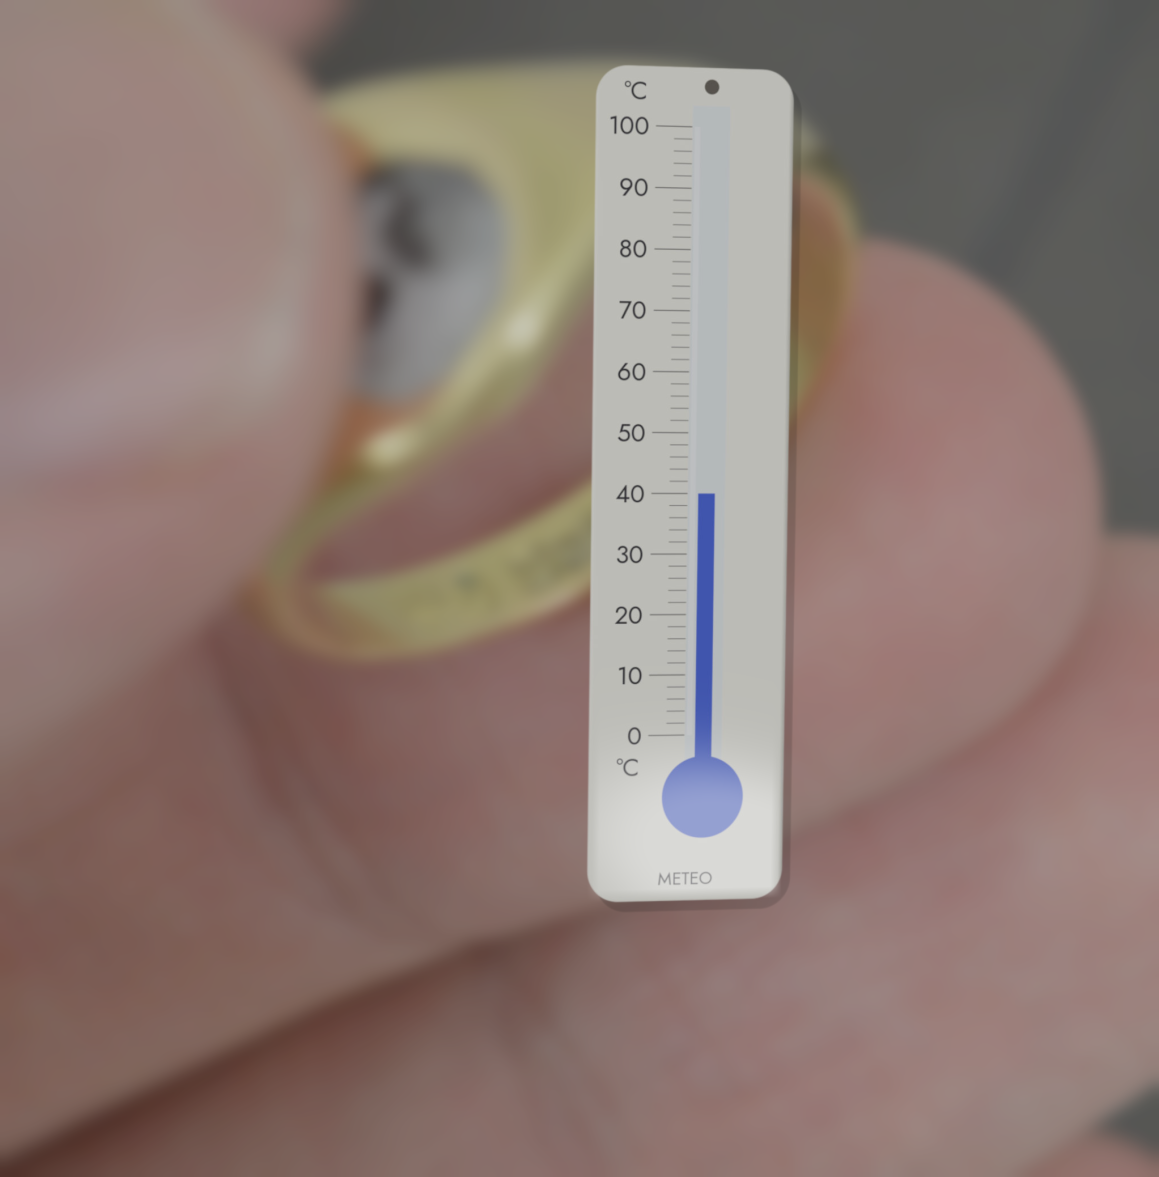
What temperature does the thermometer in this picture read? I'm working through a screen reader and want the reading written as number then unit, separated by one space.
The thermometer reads 40 °C
